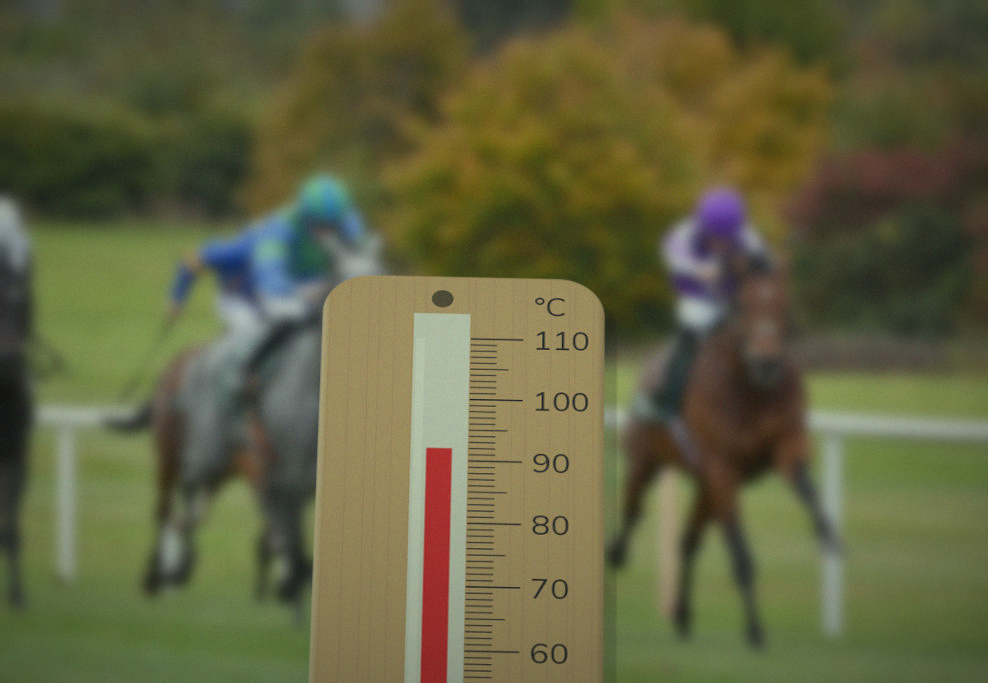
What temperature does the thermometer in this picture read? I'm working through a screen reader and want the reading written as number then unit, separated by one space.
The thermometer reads 92 °C
